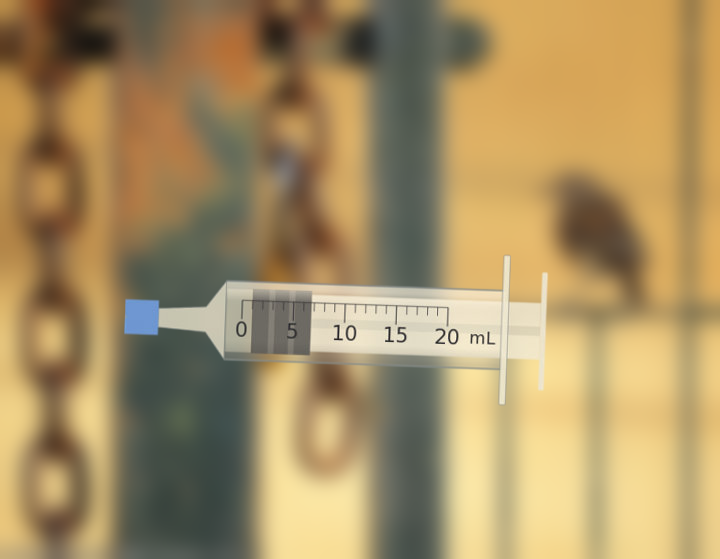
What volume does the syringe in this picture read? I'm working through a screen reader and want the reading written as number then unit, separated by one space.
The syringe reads 1 mL
